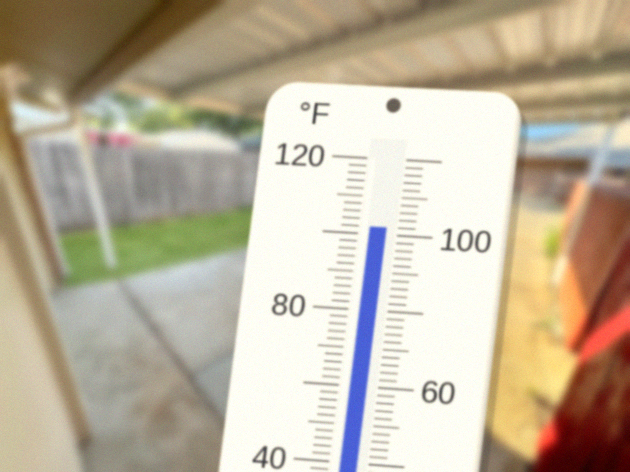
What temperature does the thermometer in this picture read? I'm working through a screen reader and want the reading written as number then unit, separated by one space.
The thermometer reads 102 °F
